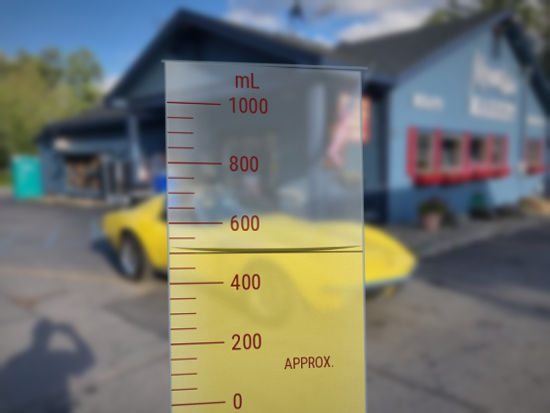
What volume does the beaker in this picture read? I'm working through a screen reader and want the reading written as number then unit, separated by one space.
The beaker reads 500 mL
